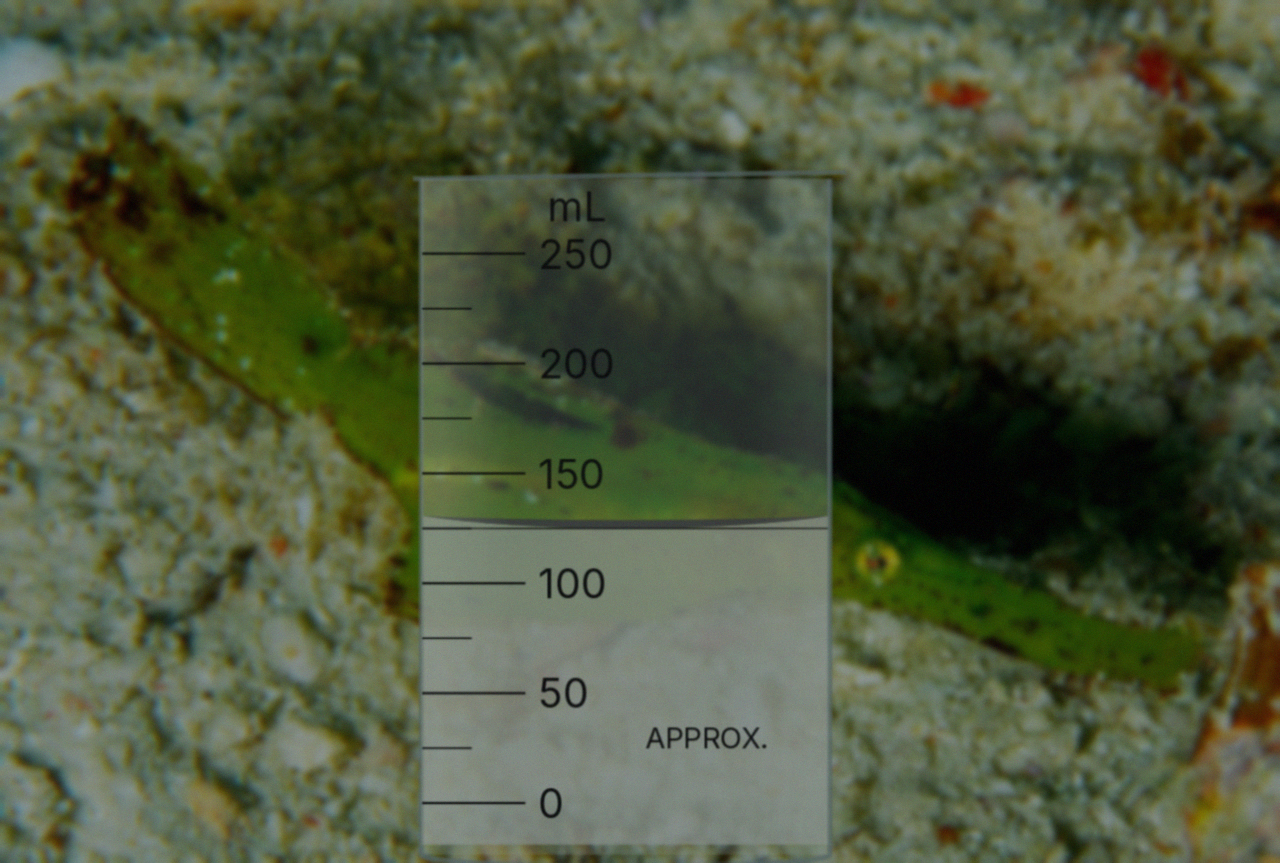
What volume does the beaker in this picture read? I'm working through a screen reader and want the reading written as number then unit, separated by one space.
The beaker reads 125 mL
